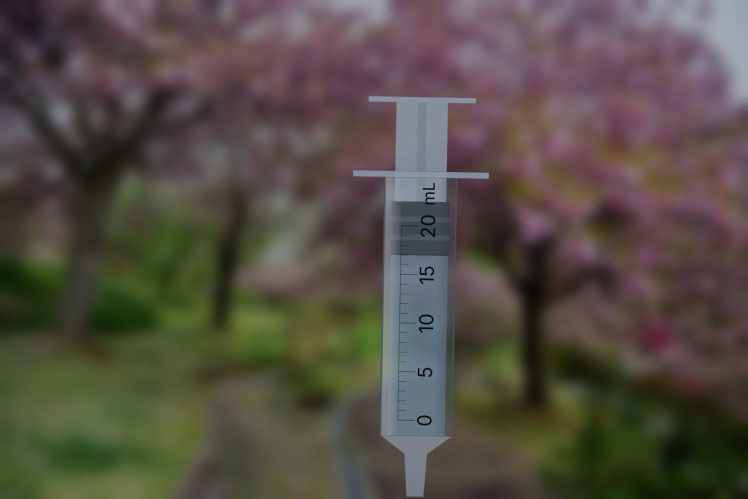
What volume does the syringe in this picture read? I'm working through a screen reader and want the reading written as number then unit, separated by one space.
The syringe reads 17 mL
